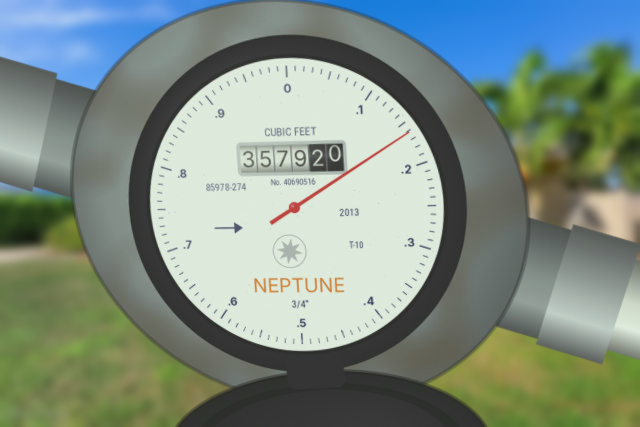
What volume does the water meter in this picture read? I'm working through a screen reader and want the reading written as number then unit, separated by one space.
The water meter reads 357920.16 ft³
